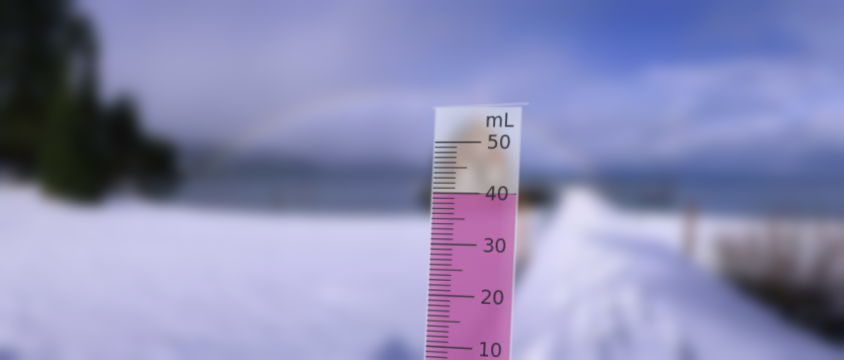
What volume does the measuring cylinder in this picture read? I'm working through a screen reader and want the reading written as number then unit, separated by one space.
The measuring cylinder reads 40 mL
